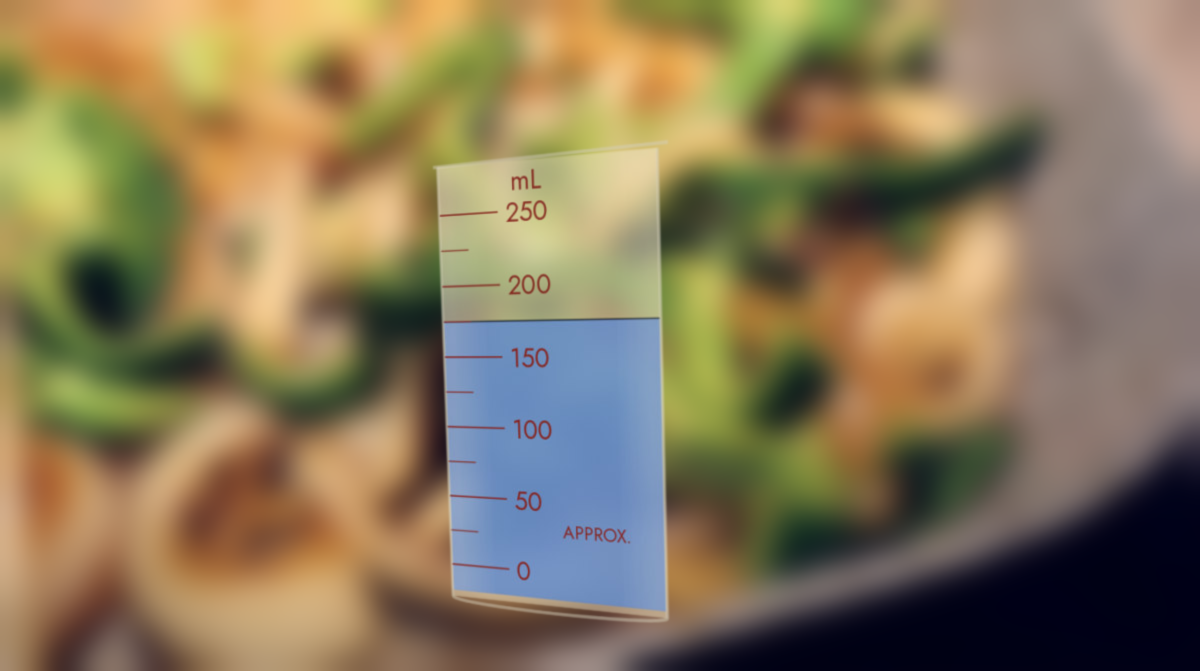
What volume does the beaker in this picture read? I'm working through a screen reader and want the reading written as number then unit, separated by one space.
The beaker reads 175 mL
